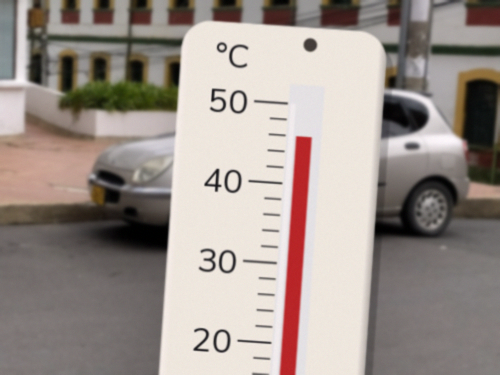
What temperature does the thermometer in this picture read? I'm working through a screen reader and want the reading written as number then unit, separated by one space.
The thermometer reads 46 °C
